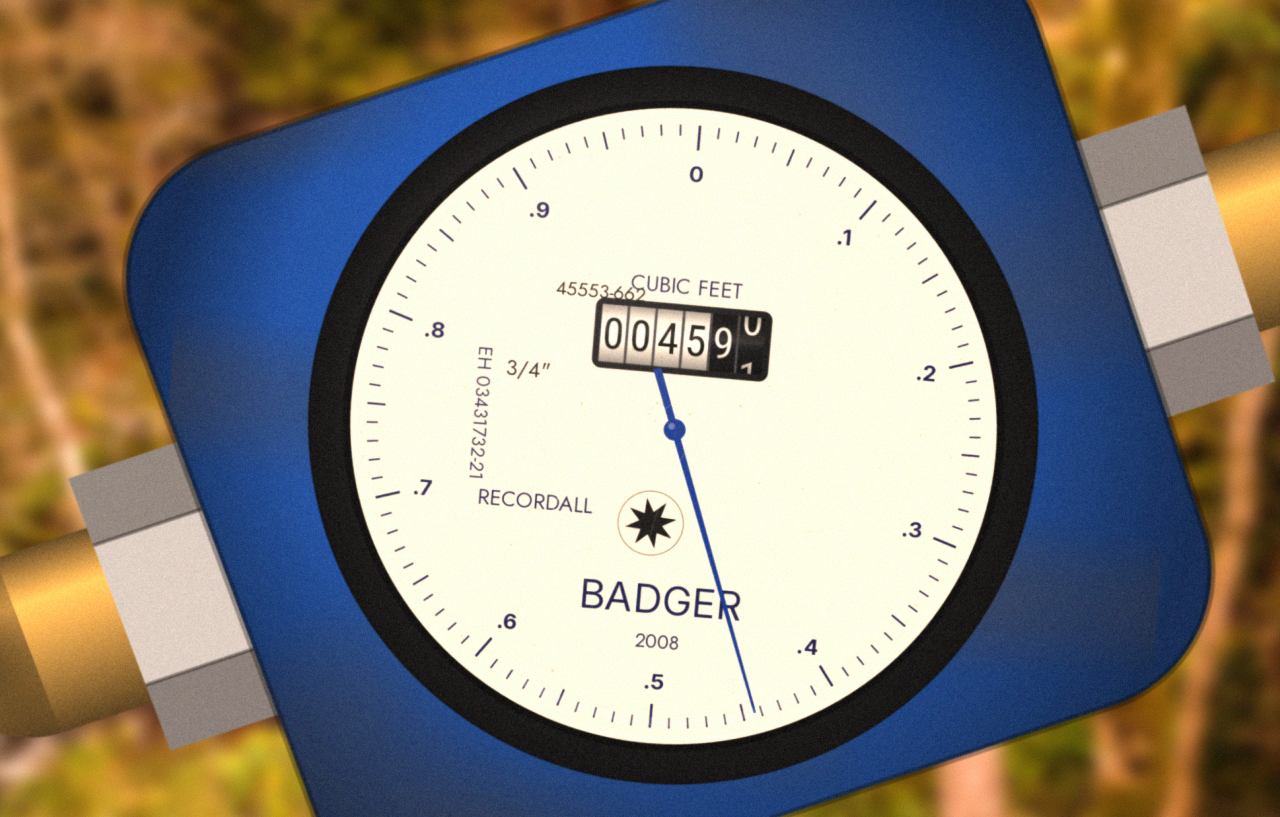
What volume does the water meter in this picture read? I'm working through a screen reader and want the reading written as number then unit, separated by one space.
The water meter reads 4590.44 ft³
